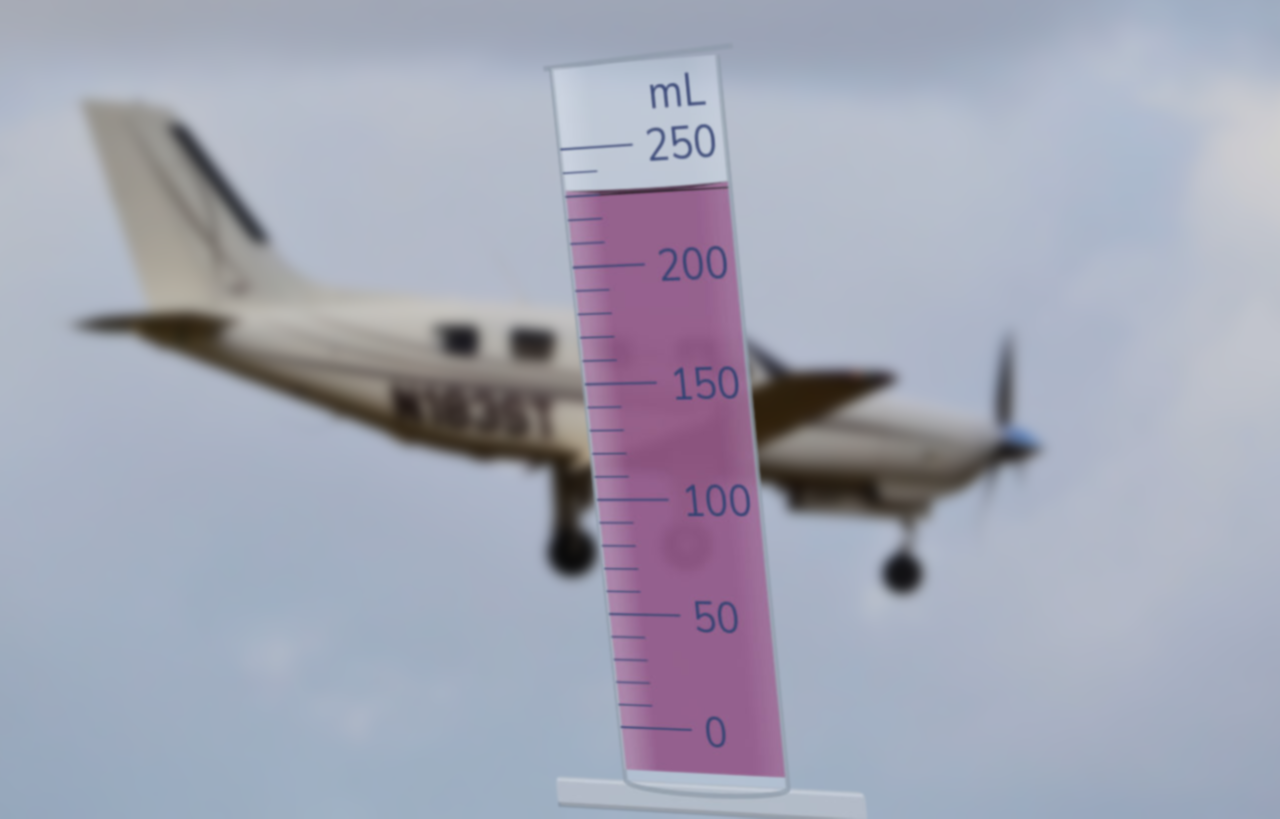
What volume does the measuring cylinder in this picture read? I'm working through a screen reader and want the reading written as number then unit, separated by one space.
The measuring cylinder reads 230 mL
